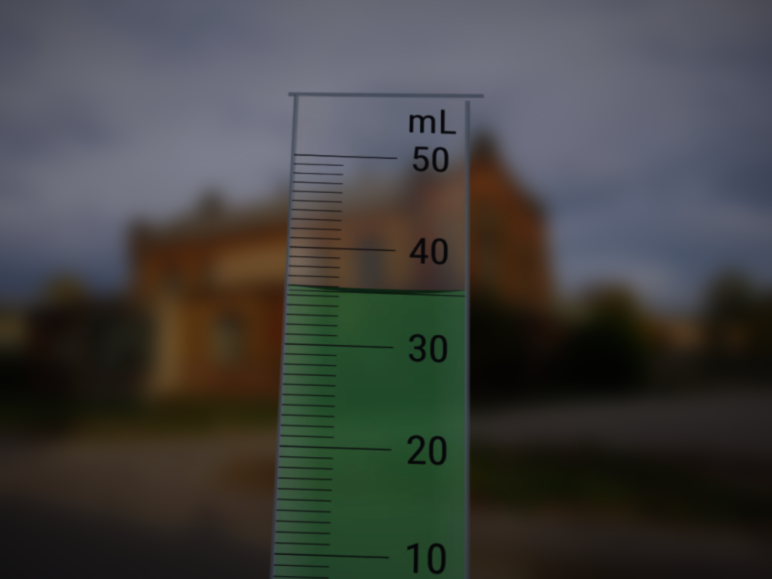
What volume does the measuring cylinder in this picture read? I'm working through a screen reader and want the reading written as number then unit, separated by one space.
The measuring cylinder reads 35.5 mL
